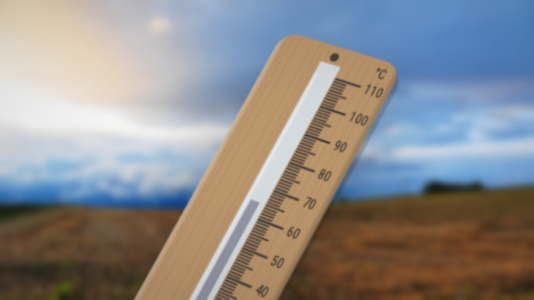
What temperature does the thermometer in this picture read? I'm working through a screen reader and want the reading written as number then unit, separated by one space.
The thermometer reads 65 °C
